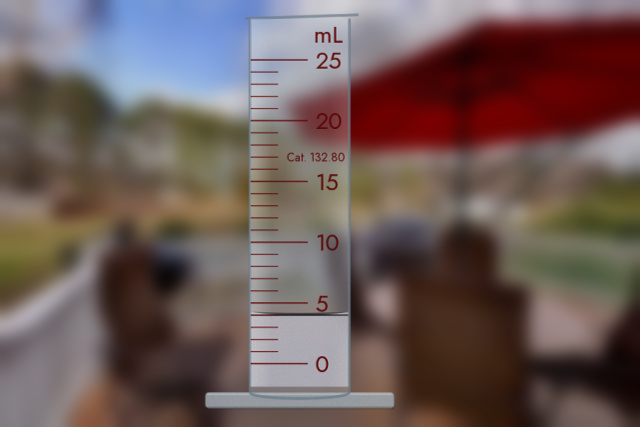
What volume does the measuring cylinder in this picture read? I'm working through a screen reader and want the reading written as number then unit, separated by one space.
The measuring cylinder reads 4 mL
